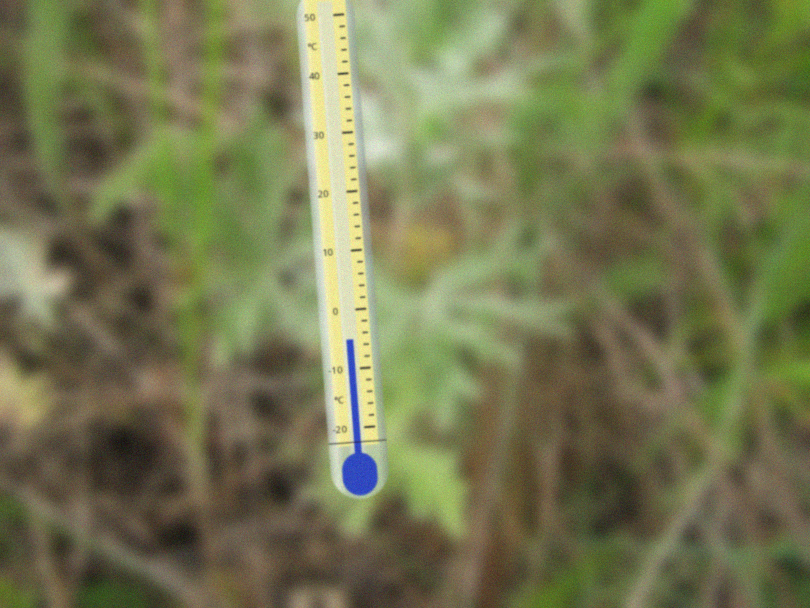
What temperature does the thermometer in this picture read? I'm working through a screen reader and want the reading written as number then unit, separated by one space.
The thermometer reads -5 °C
